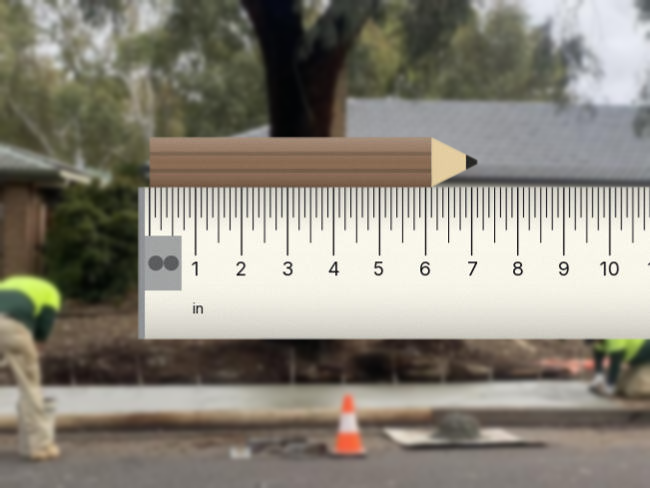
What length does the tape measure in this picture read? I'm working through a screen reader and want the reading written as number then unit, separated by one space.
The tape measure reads 7.125 in
